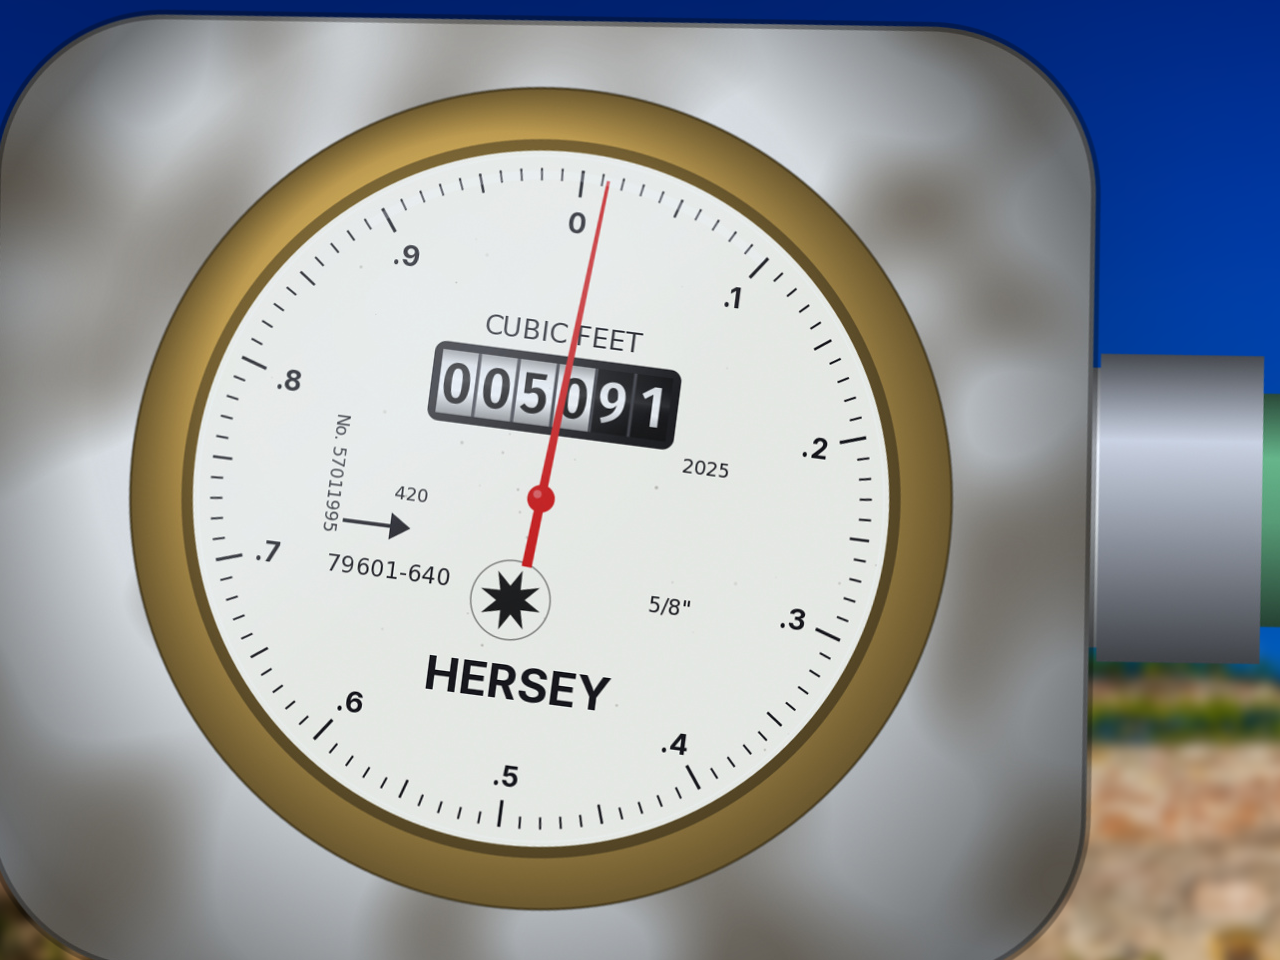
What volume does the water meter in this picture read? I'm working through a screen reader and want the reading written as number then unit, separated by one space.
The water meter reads 5091.01 ft³
